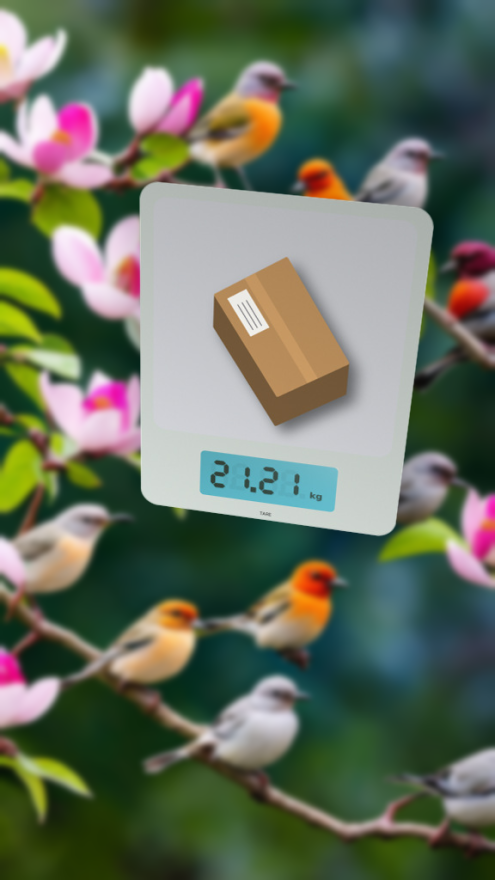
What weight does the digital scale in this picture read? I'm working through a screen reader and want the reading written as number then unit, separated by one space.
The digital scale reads 21.21 kg
